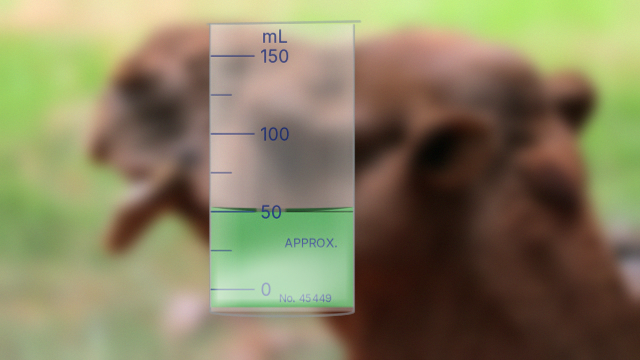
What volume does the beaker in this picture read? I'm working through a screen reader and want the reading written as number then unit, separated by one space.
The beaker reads 50 mL
